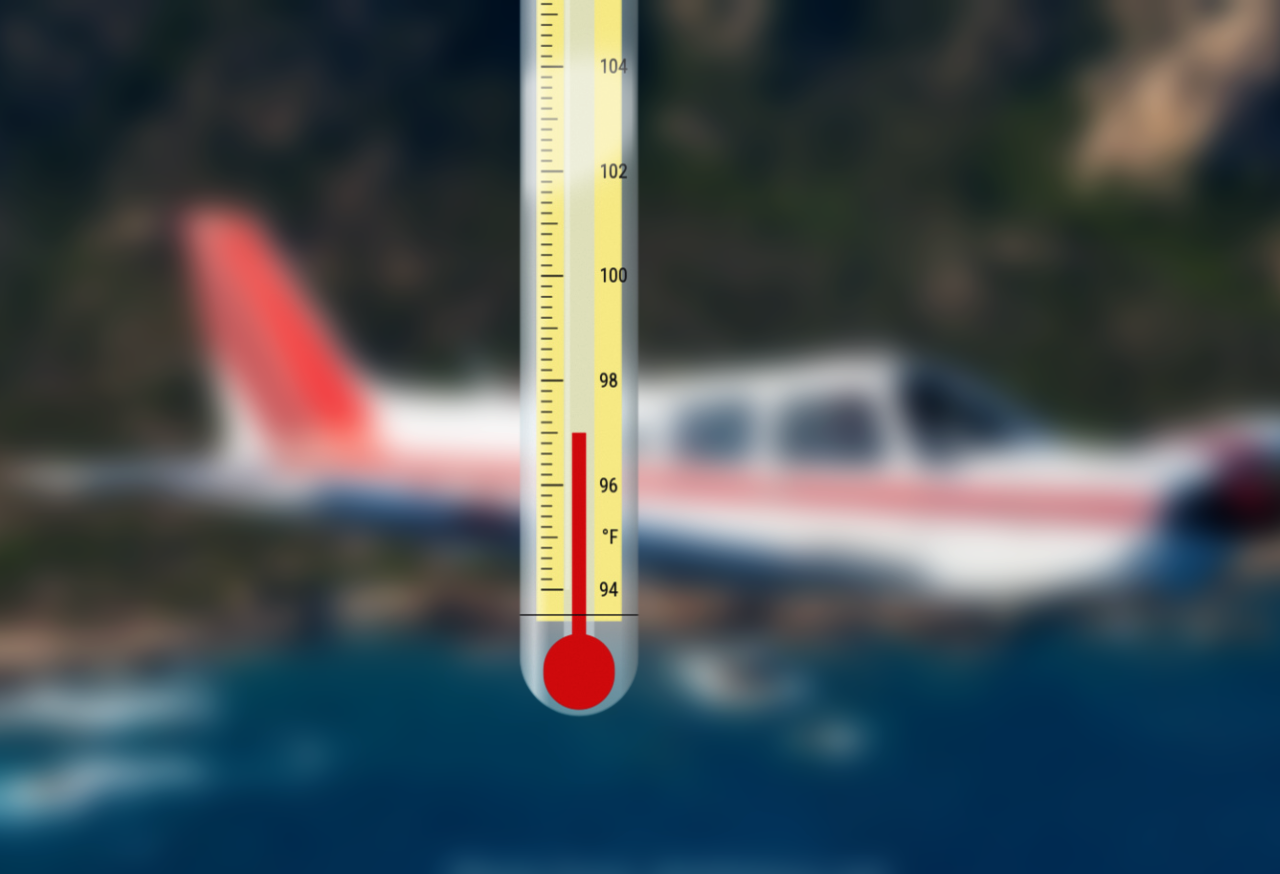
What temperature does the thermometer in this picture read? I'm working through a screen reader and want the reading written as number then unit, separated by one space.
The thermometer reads 97 °F
